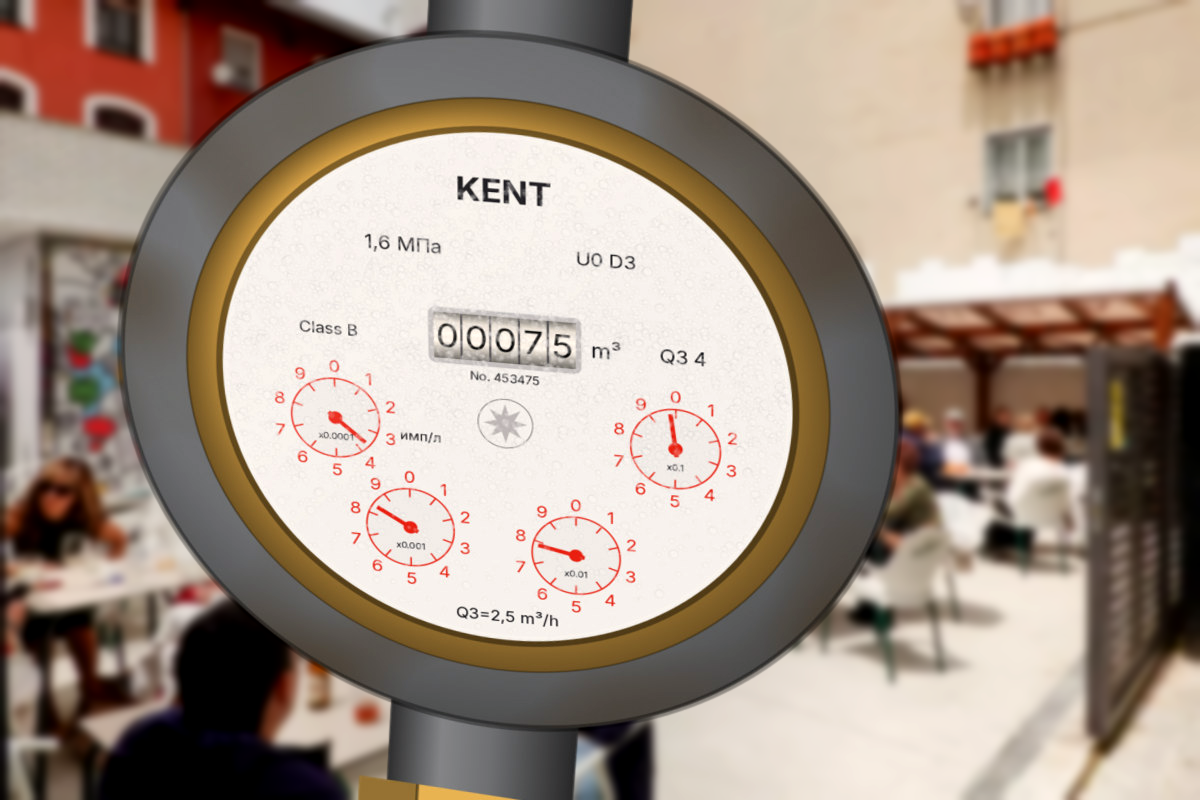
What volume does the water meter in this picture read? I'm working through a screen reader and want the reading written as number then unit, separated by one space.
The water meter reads 74.9783 m³
